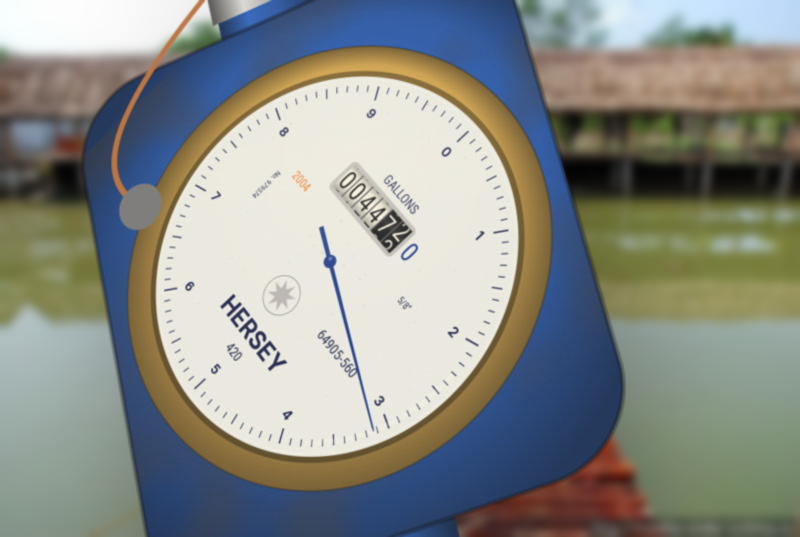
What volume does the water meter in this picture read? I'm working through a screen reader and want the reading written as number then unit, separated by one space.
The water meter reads 44723.1 gal
